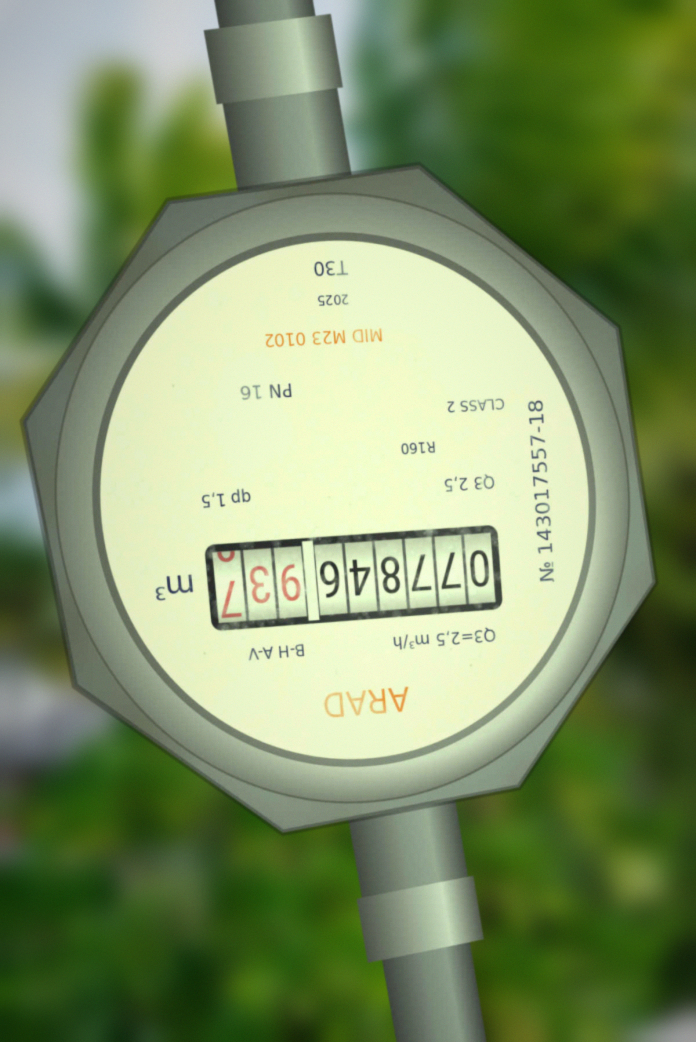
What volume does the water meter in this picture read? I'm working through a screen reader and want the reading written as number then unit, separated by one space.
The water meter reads 77846.937 m³
